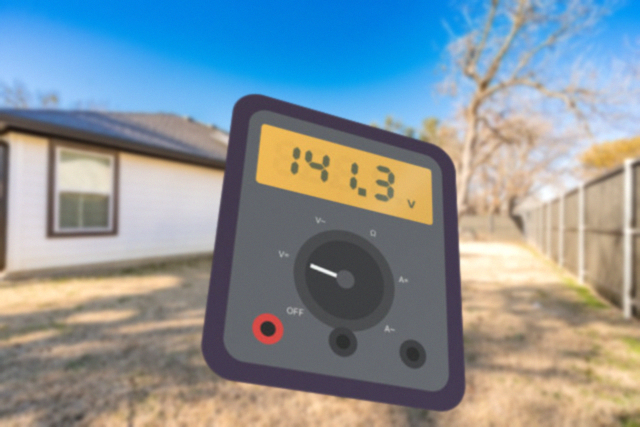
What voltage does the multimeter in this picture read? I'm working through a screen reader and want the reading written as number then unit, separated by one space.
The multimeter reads 141.3 V
